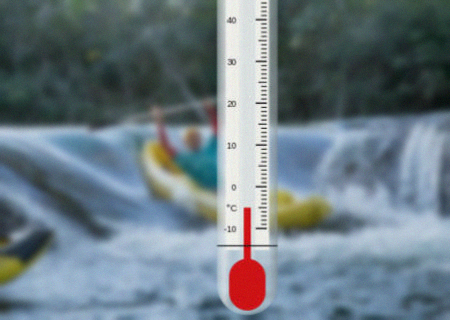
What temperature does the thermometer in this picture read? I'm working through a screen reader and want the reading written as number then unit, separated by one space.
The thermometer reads -5 °C
